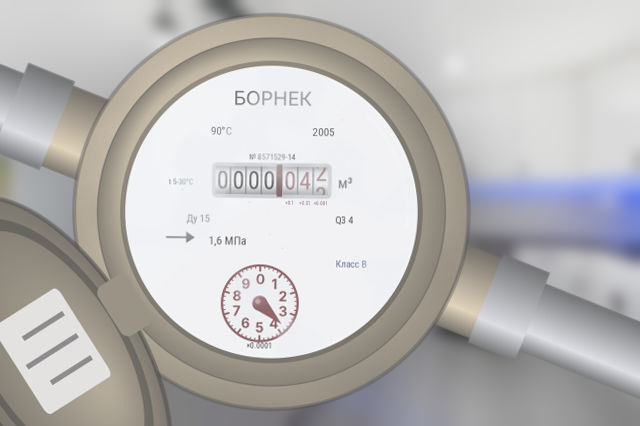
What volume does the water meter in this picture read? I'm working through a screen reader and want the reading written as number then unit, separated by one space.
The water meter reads 0.0423 m³
